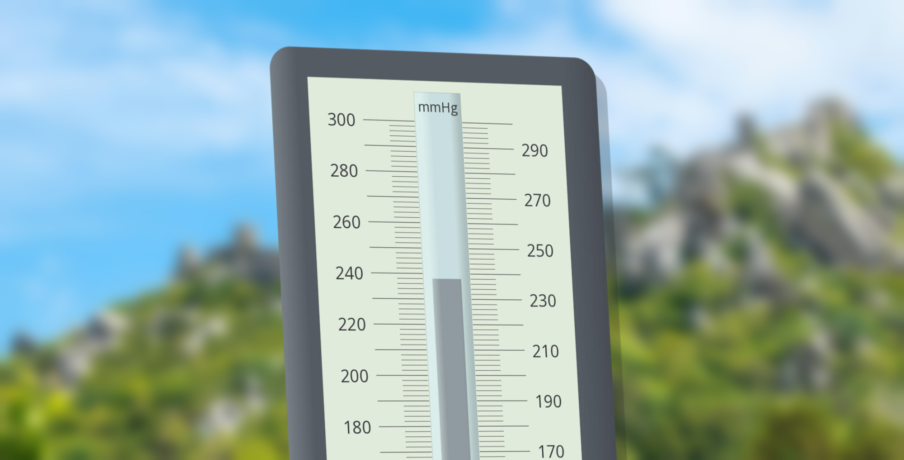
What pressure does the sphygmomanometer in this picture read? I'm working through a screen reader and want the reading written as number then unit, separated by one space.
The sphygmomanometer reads 238 mmHg
